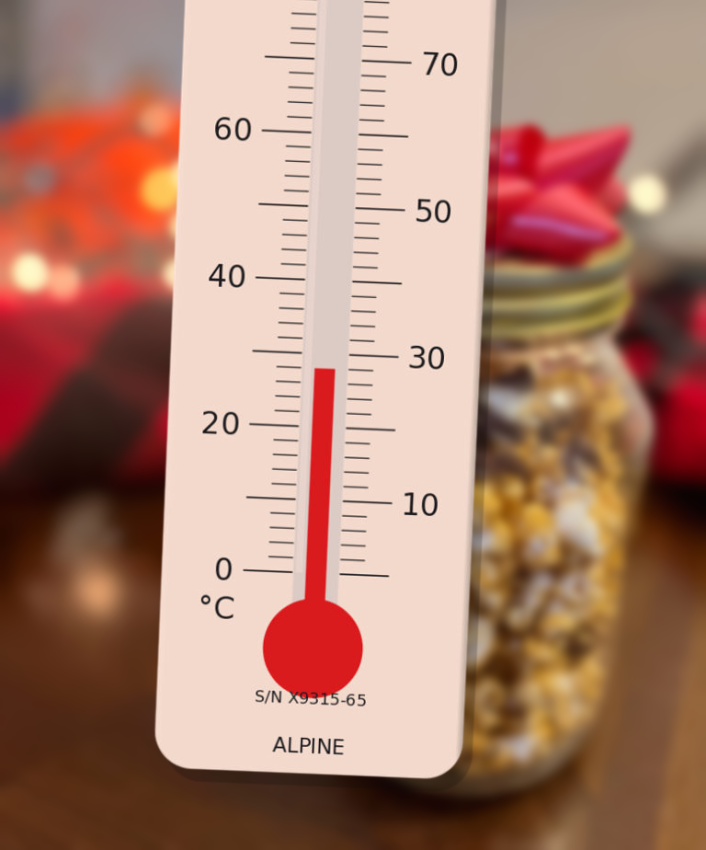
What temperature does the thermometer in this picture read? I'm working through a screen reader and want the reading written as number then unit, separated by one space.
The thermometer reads 28 °C
